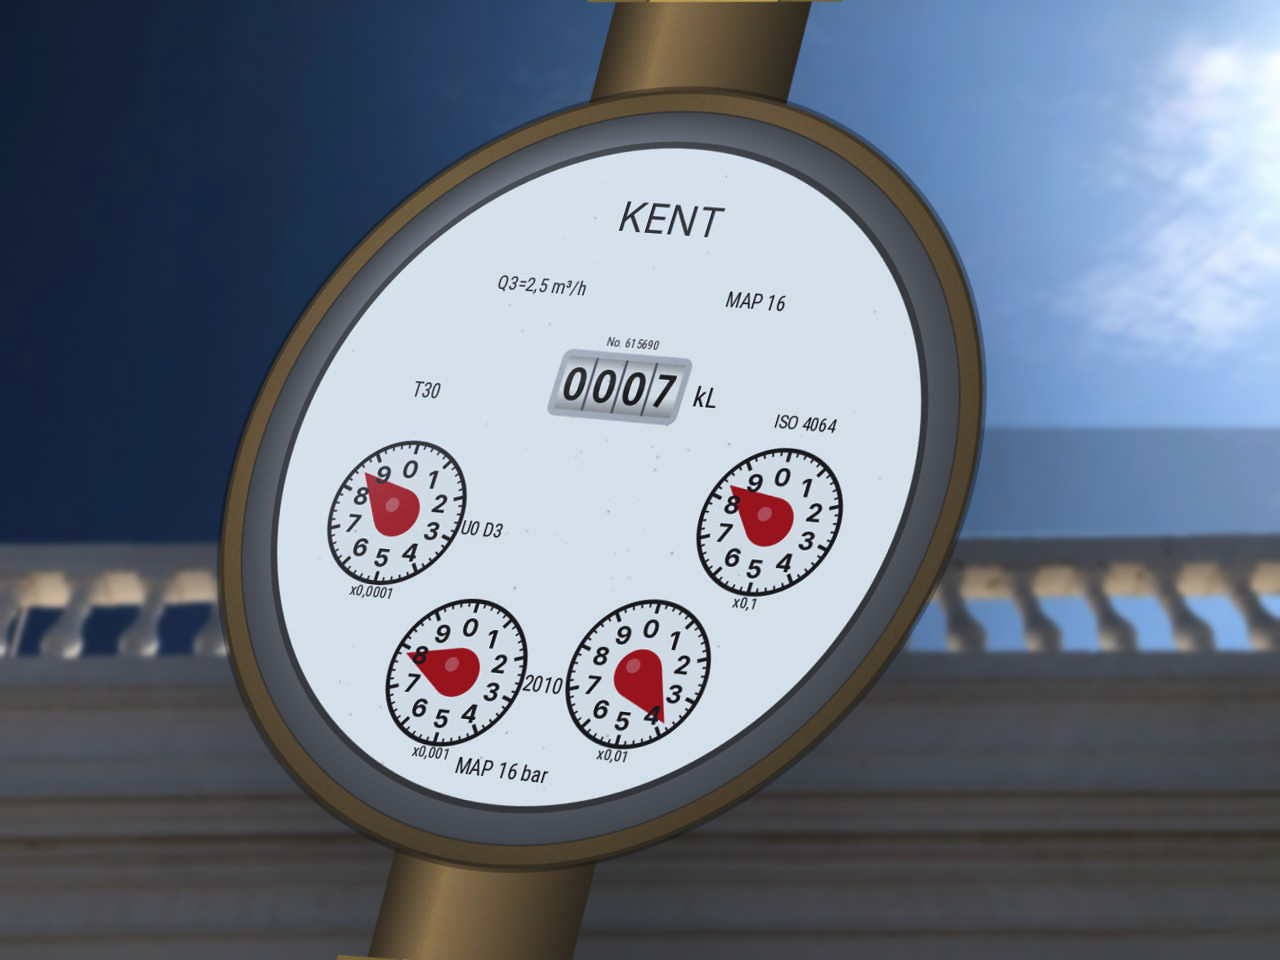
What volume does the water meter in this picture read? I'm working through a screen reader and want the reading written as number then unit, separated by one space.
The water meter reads 7.8378 kL
